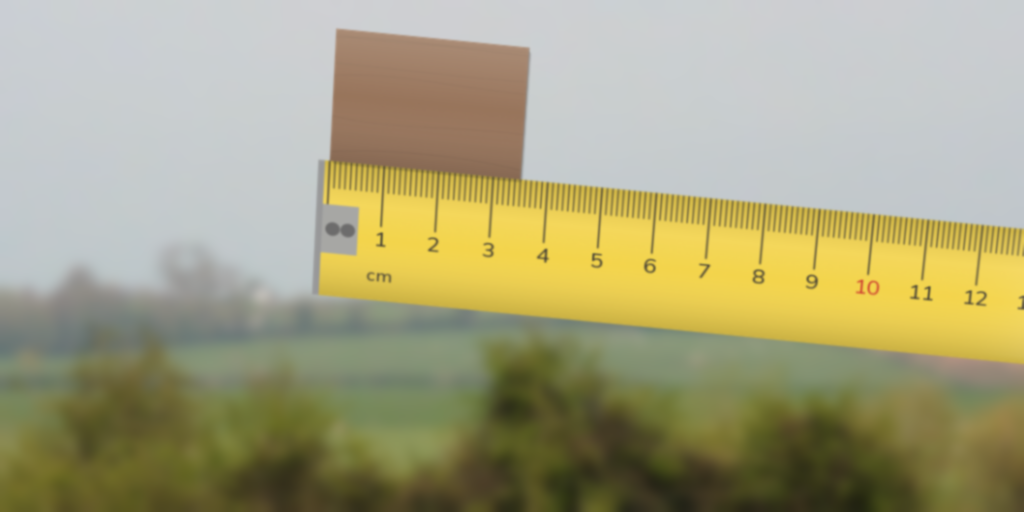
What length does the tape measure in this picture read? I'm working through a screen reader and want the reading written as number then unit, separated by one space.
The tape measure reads 3.5 cm
